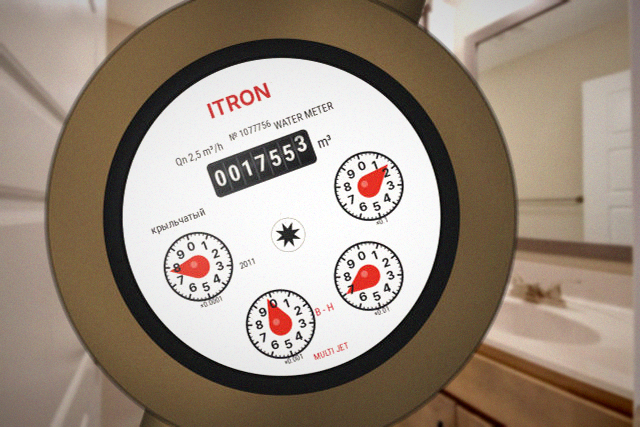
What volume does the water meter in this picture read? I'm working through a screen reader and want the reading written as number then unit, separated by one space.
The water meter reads 17553.1697 m³
